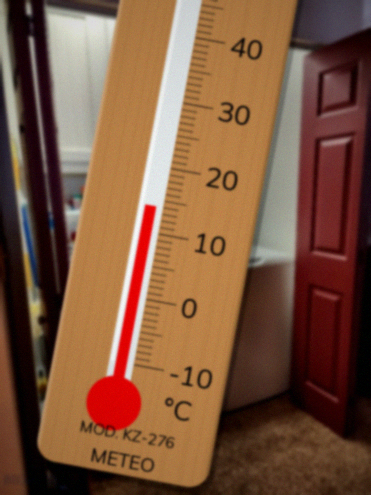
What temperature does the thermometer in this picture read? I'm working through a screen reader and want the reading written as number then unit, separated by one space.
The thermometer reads 14 °C
